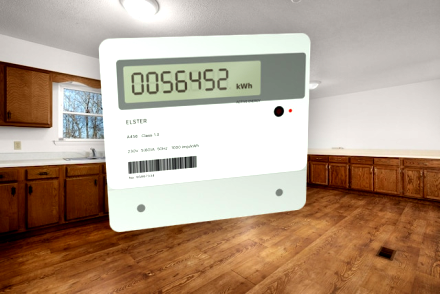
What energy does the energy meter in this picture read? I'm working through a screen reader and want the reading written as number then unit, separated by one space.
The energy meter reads 56452 kWh
